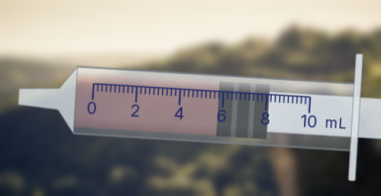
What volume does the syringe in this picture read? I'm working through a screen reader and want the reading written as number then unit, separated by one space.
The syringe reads 5.8 mL
